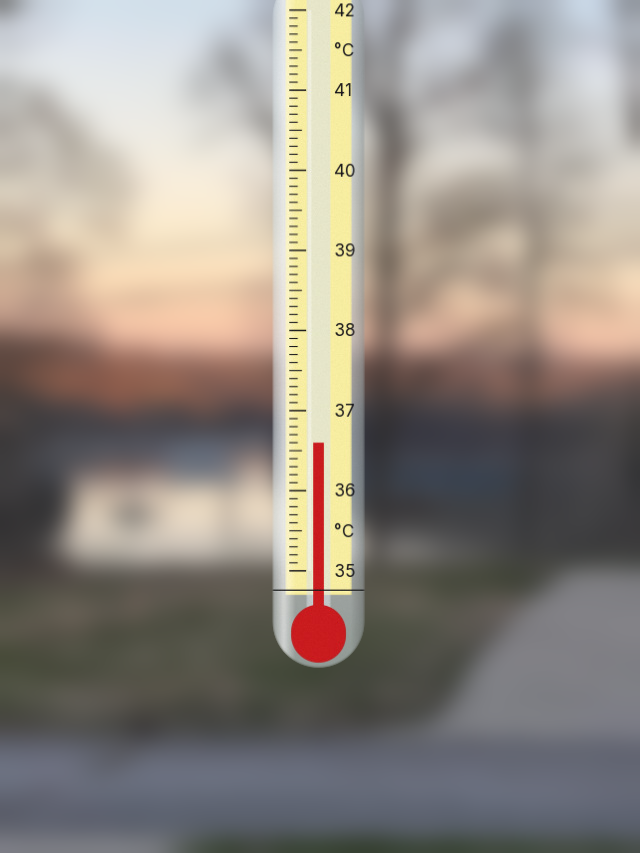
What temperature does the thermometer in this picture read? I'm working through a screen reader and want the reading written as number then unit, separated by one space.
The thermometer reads 36.6 °C
